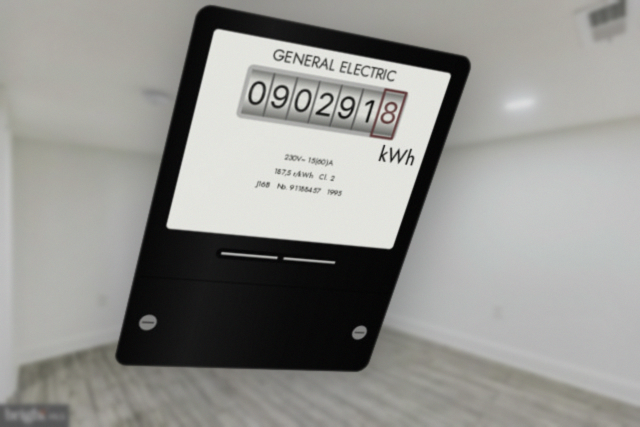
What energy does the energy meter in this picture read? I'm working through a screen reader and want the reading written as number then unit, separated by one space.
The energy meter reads 90291.8 kWh
